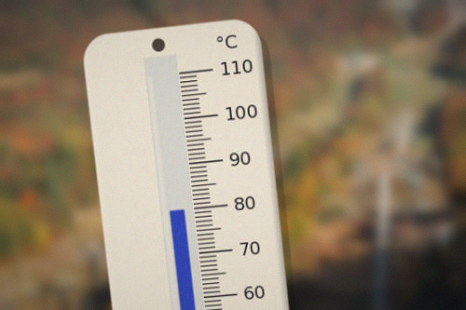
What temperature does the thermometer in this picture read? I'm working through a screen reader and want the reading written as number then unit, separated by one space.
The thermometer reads 80 °C
